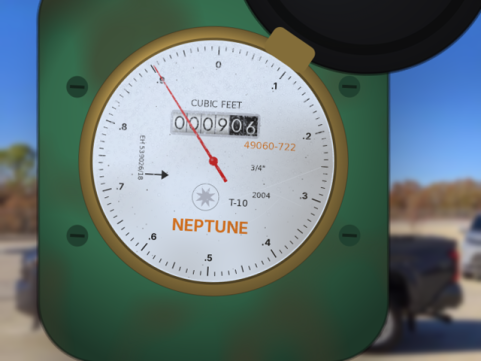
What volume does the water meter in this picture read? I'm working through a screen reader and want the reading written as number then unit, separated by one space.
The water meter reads 905.90 ft³
